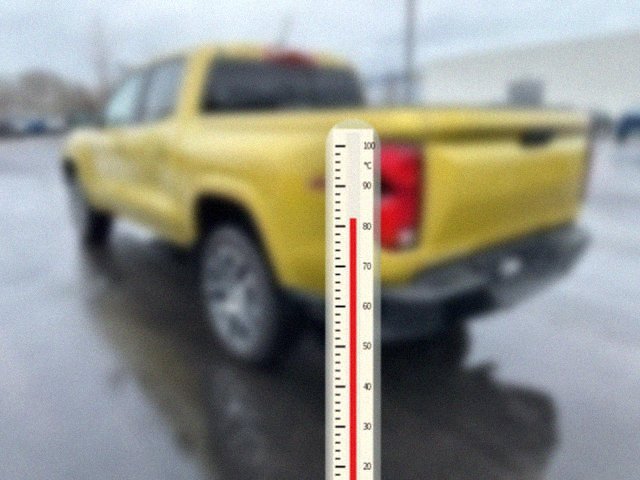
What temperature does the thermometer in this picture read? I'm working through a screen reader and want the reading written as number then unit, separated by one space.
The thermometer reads 82 °C
